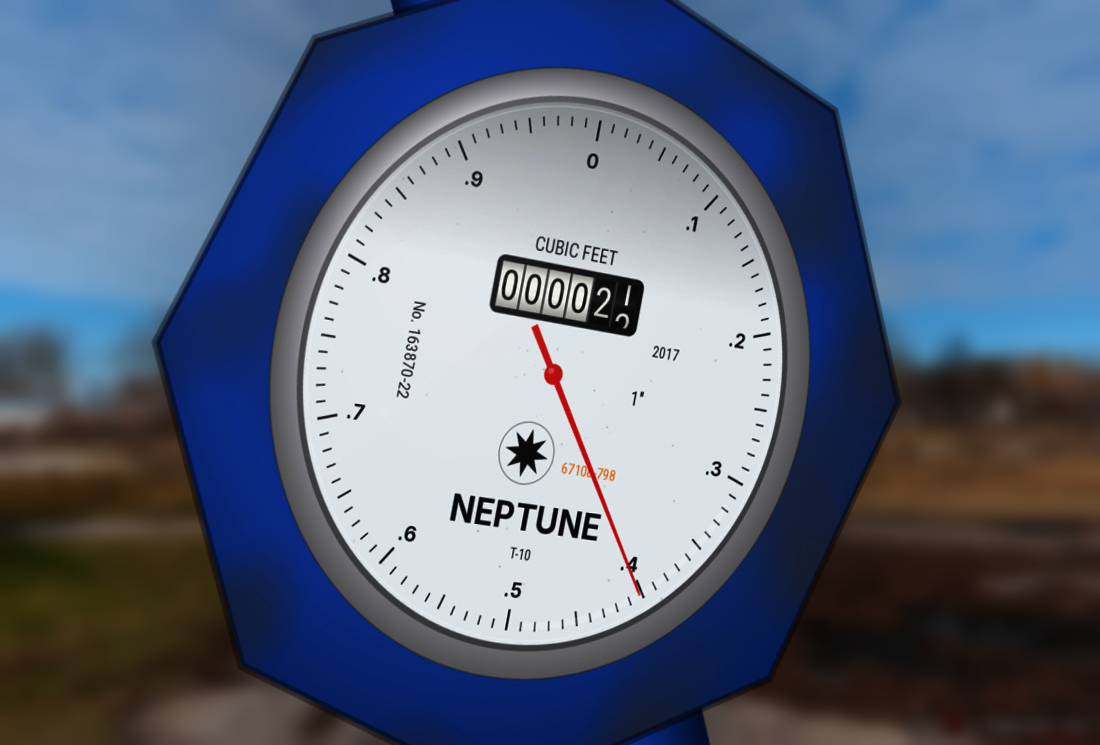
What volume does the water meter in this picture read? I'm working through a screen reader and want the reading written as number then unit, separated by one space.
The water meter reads 21.40 ft³
